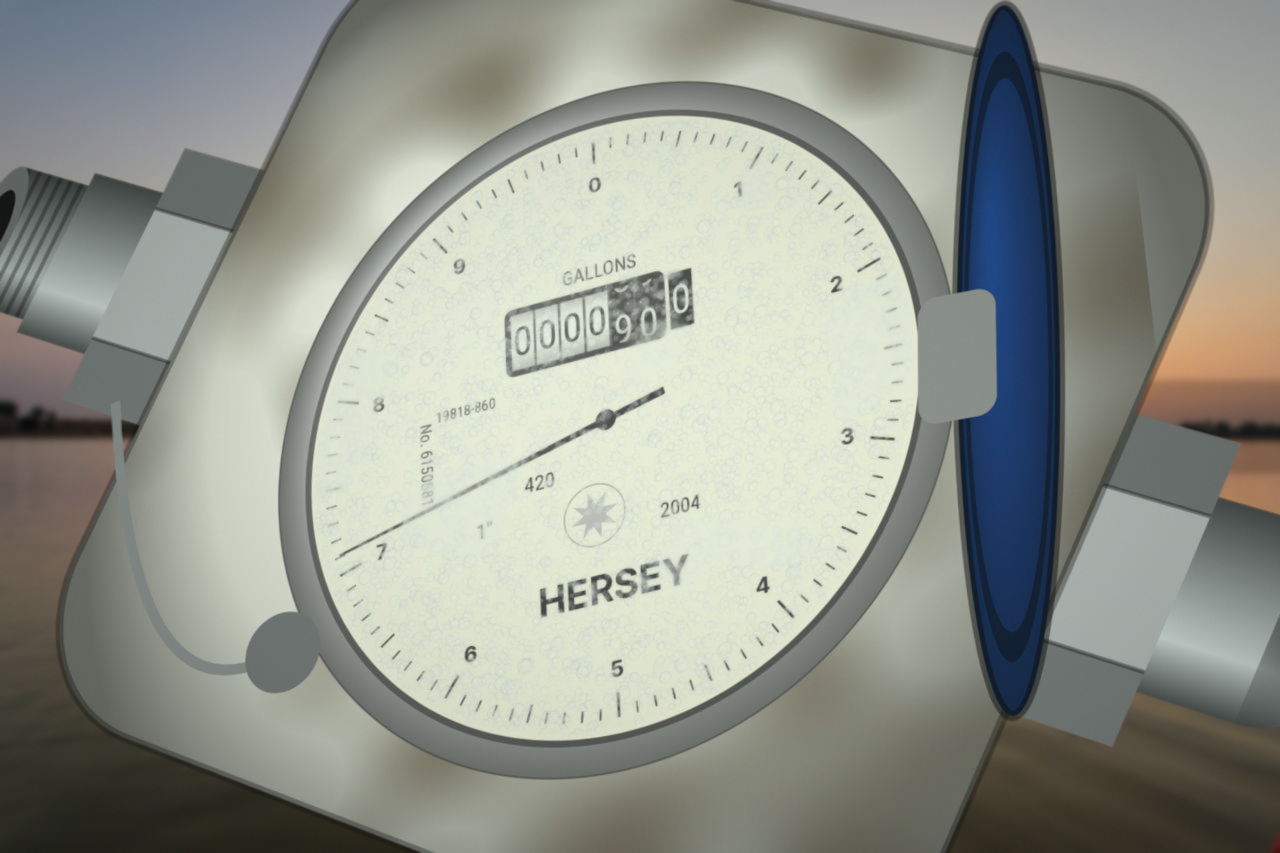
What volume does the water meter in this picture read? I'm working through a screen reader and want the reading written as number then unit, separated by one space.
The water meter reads 897.1 gal
